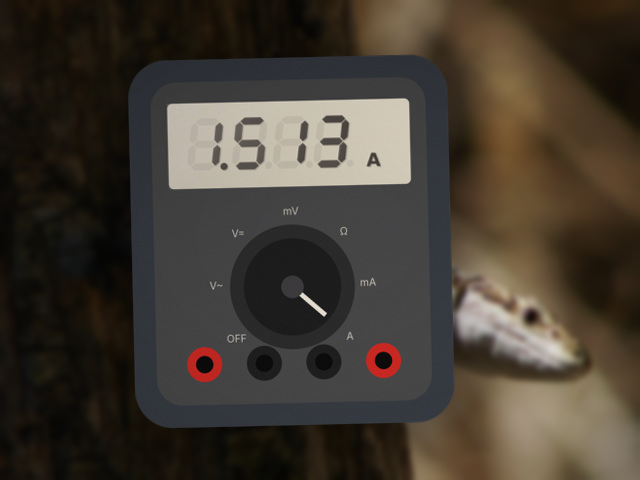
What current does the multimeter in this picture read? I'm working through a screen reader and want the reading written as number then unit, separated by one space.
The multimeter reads 1.513 A
